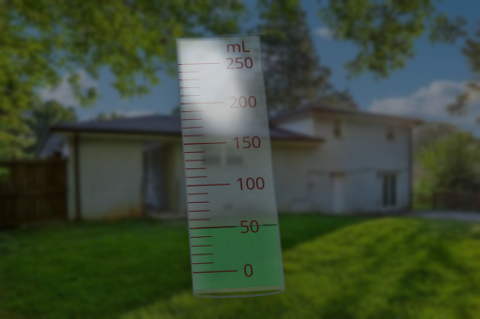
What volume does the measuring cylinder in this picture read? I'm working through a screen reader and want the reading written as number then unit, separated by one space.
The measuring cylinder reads 50 mL
